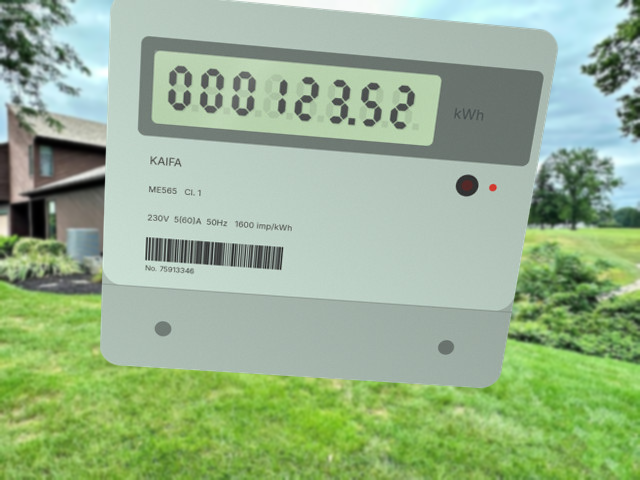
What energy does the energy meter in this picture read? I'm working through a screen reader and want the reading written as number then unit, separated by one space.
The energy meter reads 123.52 kWh
